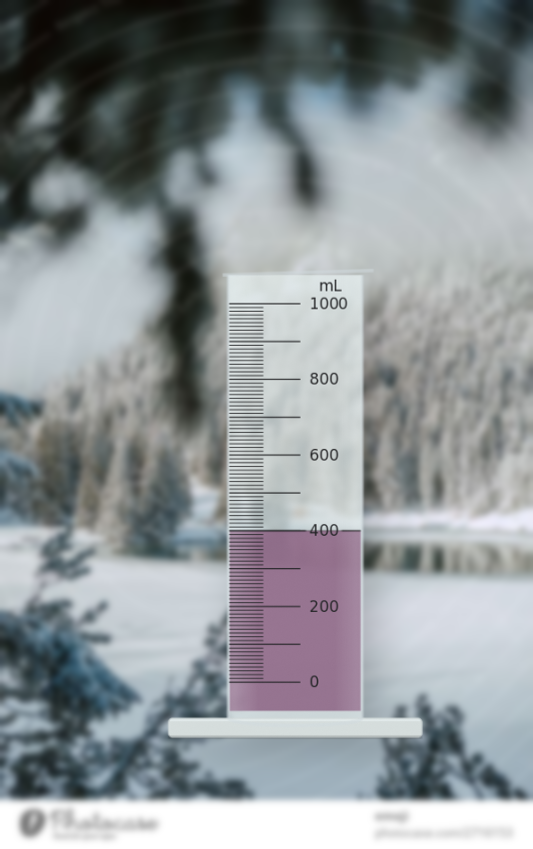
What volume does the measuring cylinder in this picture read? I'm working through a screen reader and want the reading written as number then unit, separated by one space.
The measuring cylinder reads 400 mL
